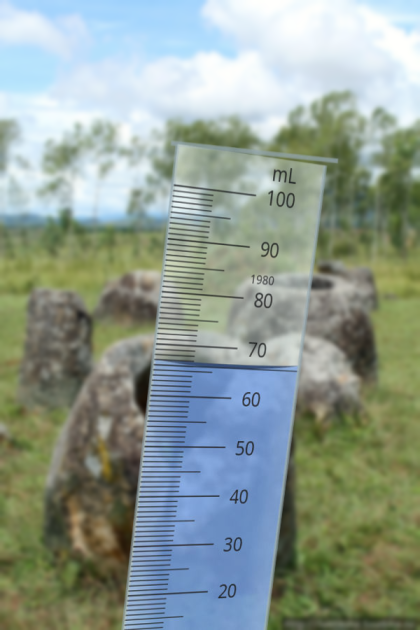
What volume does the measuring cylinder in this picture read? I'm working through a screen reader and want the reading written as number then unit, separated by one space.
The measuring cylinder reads 66 mL
